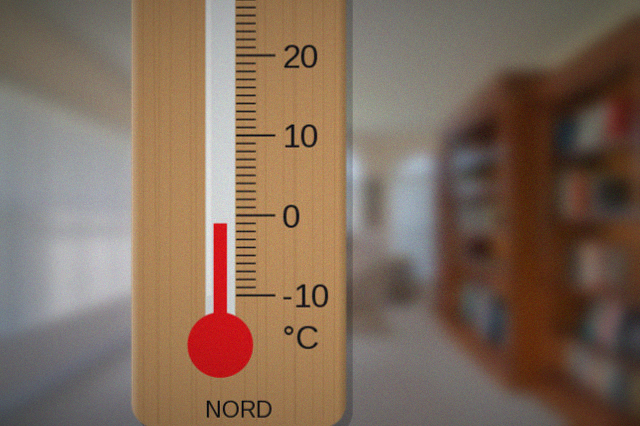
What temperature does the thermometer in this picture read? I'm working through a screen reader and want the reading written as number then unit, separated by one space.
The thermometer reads -1 °C
